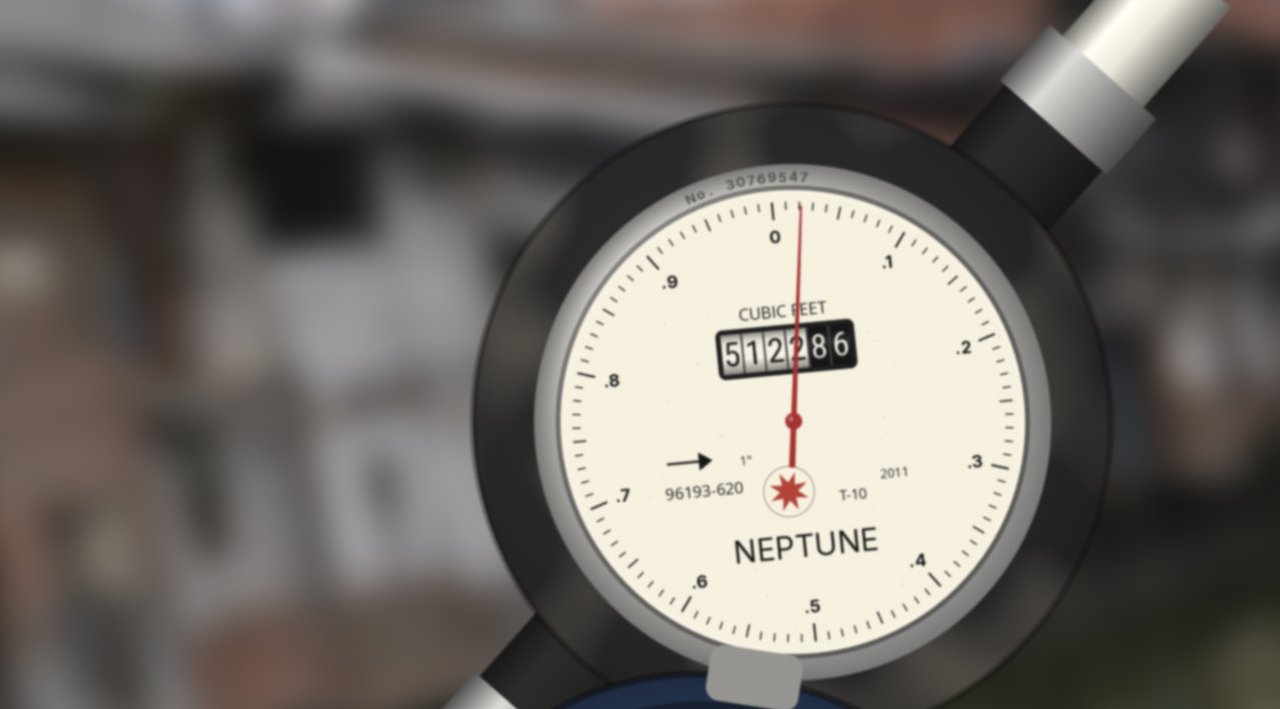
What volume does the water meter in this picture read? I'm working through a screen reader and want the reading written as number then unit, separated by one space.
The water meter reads 512286.02 ft³
